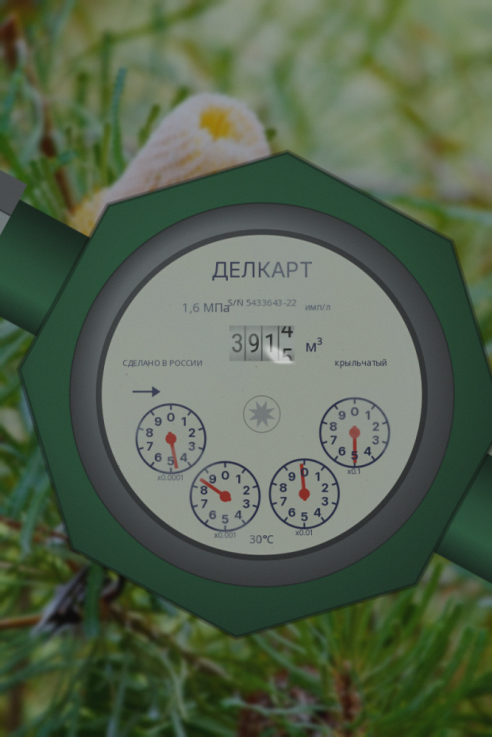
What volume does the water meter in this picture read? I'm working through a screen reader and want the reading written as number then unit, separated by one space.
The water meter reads 3914.4984 m³
